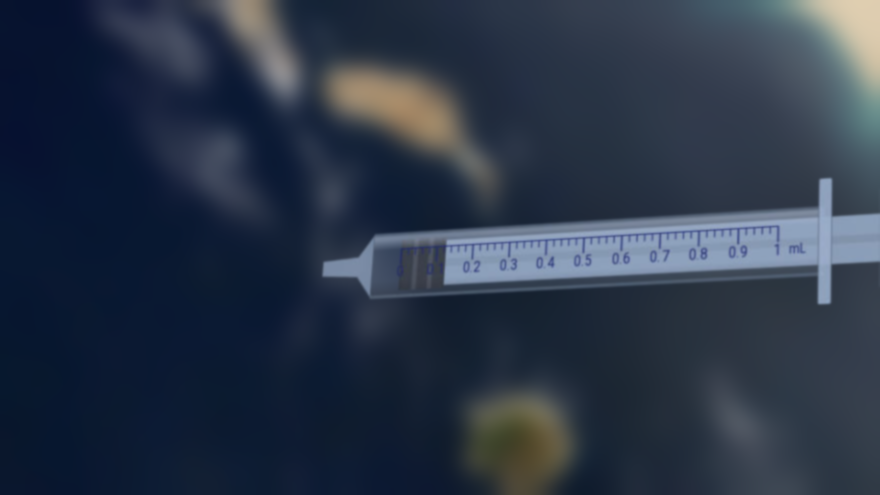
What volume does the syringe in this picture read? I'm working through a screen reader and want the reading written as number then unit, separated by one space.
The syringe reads 0 mL
